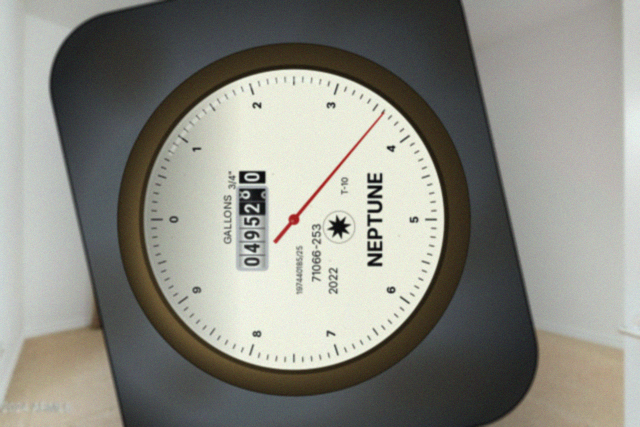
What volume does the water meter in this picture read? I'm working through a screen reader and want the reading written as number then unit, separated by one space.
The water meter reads 495283.6 gal
